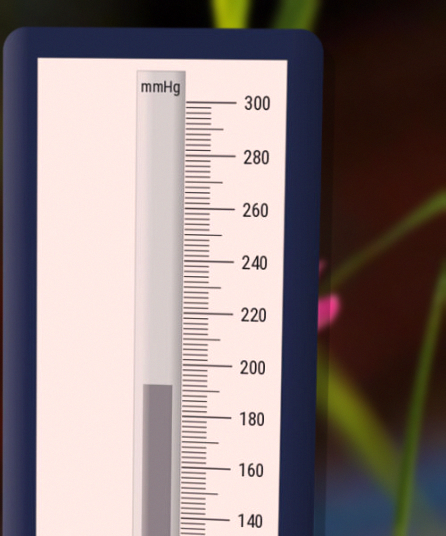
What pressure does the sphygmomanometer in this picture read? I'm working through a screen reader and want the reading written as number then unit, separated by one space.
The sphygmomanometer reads 192 mmHg
